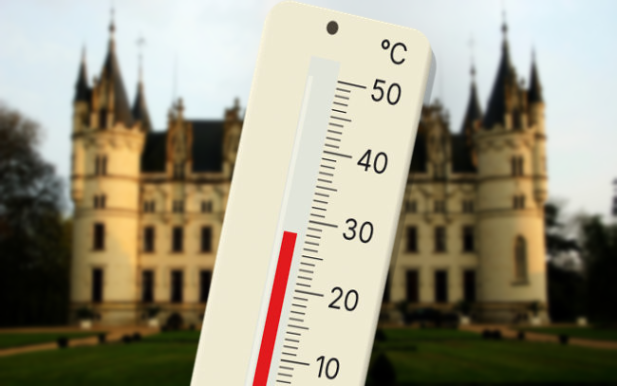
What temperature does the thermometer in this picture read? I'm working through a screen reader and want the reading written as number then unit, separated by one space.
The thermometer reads 28 °C
